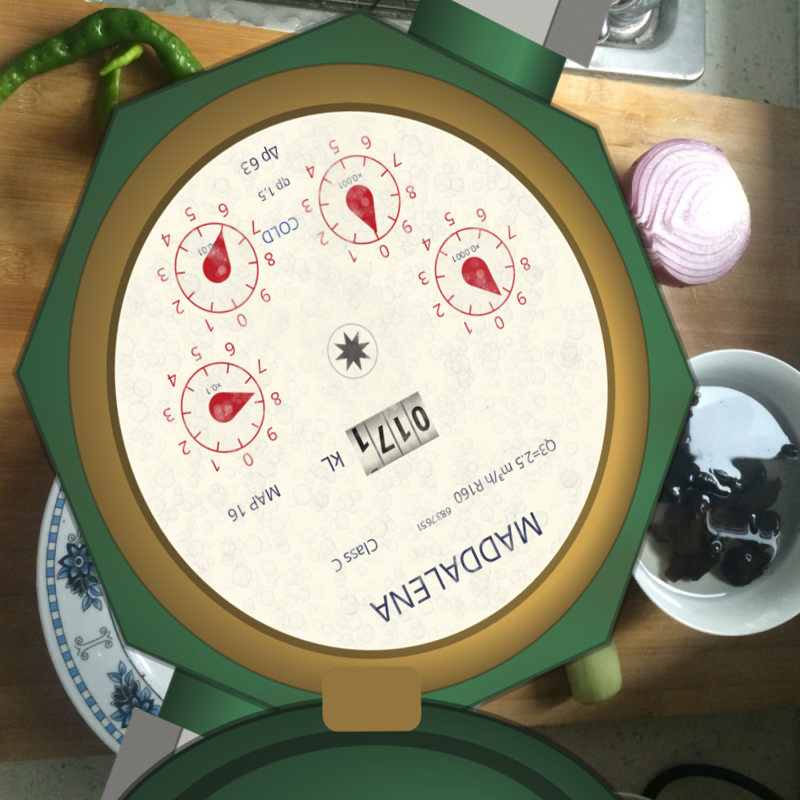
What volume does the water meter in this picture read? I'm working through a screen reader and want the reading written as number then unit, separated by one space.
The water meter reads 170.7599 kL
